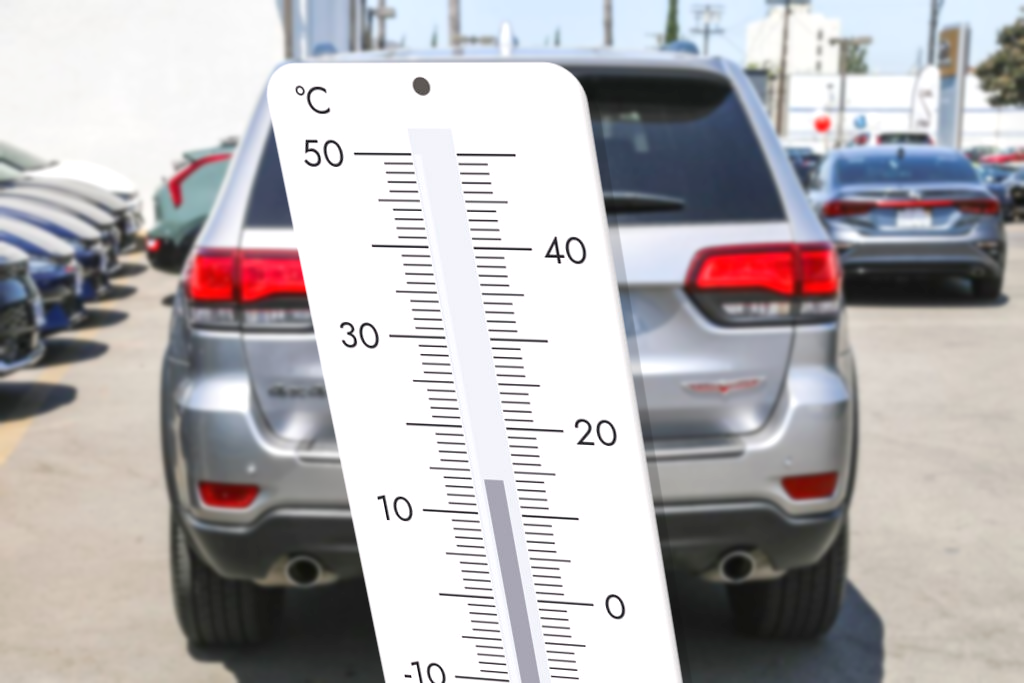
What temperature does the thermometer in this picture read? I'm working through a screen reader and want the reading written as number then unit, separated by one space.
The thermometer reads 14 °C
